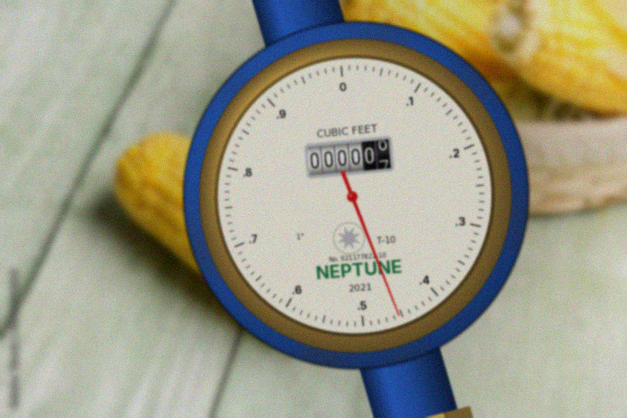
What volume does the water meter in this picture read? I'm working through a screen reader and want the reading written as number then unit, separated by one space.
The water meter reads 6.45 ft³
